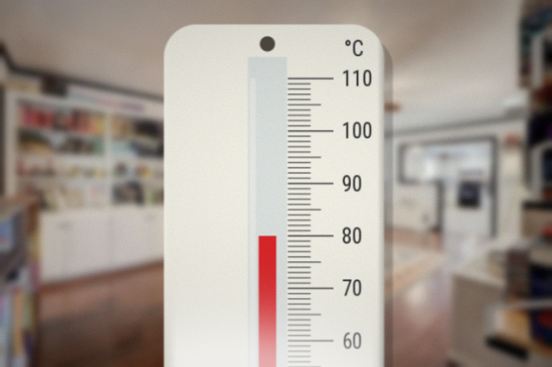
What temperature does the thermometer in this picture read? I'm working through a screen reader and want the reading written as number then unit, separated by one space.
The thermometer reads 80 °C
